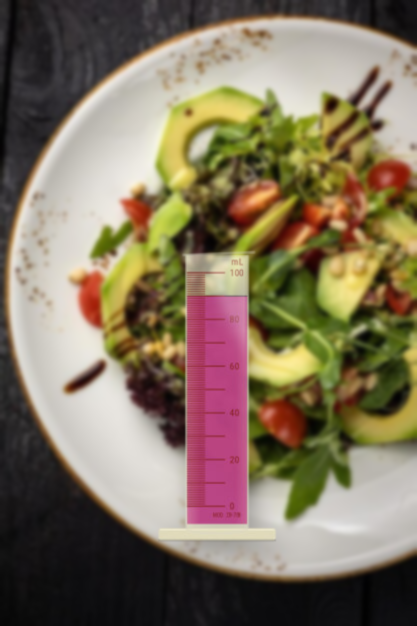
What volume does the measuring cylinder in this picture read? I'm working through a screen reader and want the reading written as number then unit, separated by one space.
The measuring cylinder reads 90 mL
